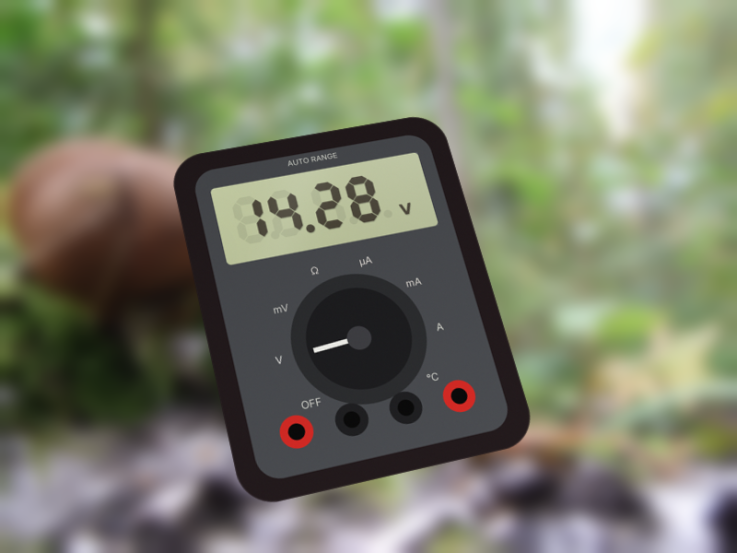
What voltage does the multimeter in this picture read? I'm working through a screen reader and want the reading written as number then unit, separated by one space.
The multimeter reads 14.28 V
